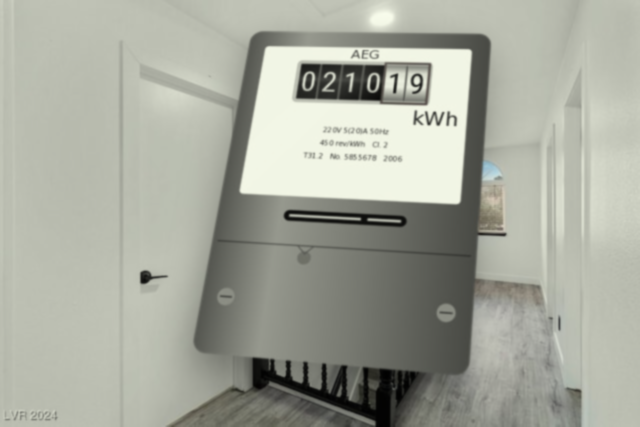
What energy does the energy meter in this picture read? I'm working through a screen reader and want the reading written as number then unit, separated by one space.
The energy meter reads 210.19 kWh
